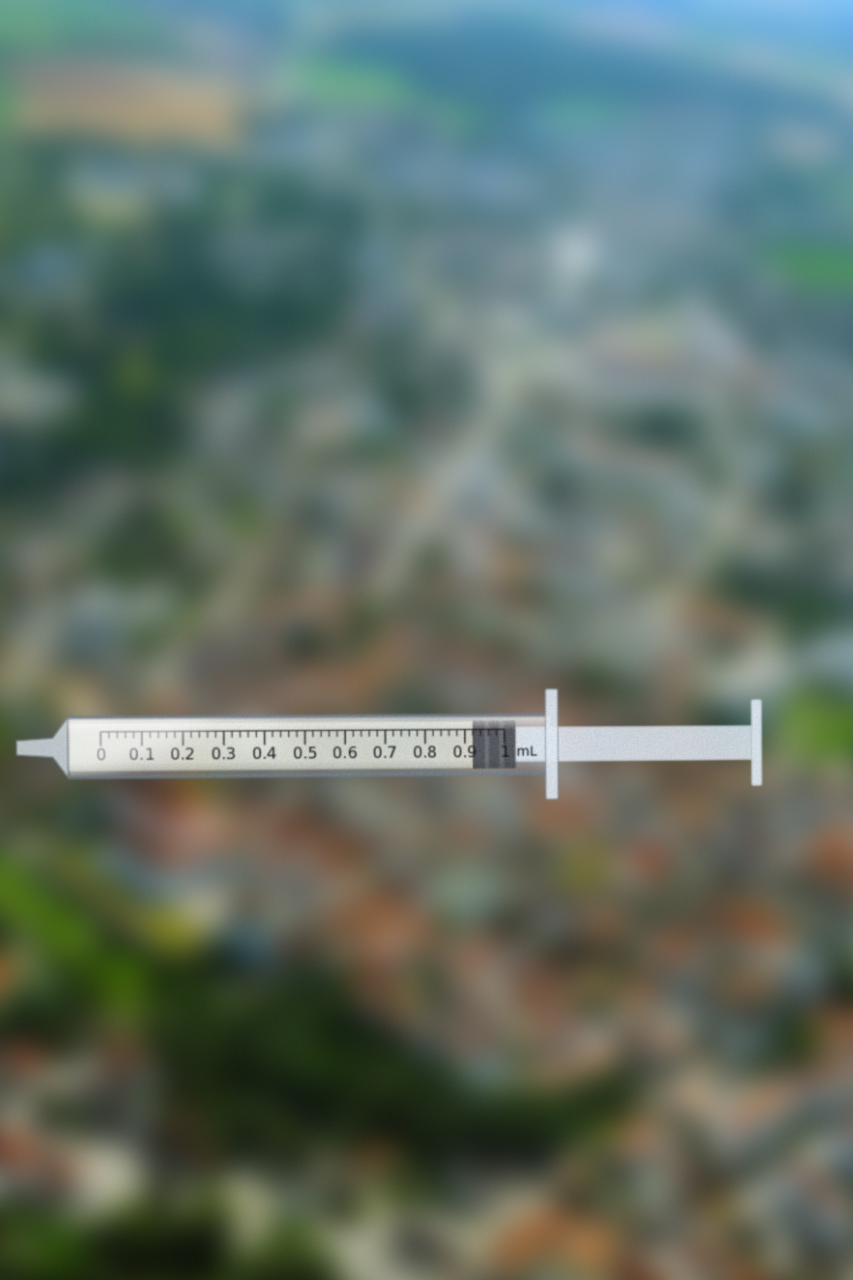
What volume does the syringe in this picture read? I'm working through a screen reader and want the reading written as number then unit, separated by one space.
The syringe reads 0.92 mL
